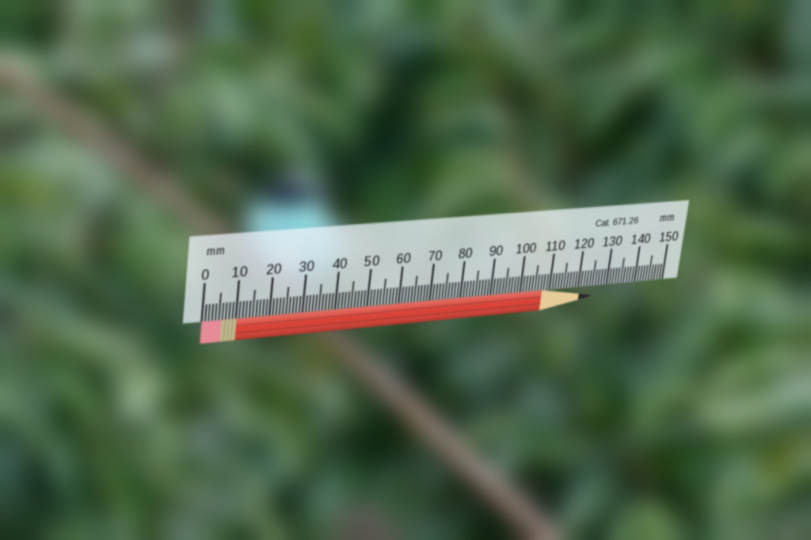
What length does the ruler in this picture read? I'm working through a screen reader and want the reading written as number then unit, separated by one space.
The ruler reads 125 mm
